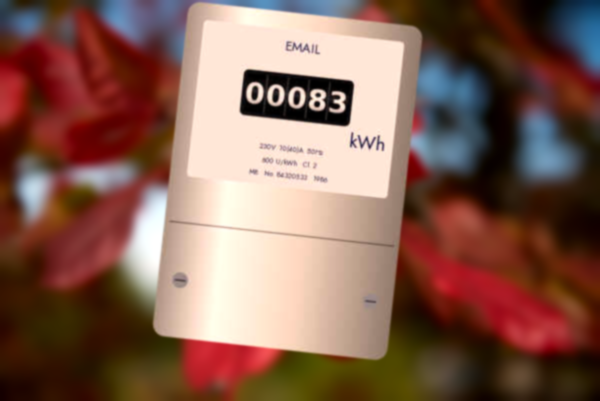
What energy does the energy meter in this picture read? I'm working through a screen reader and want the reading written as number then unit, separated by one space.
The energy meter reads 83 kWh
